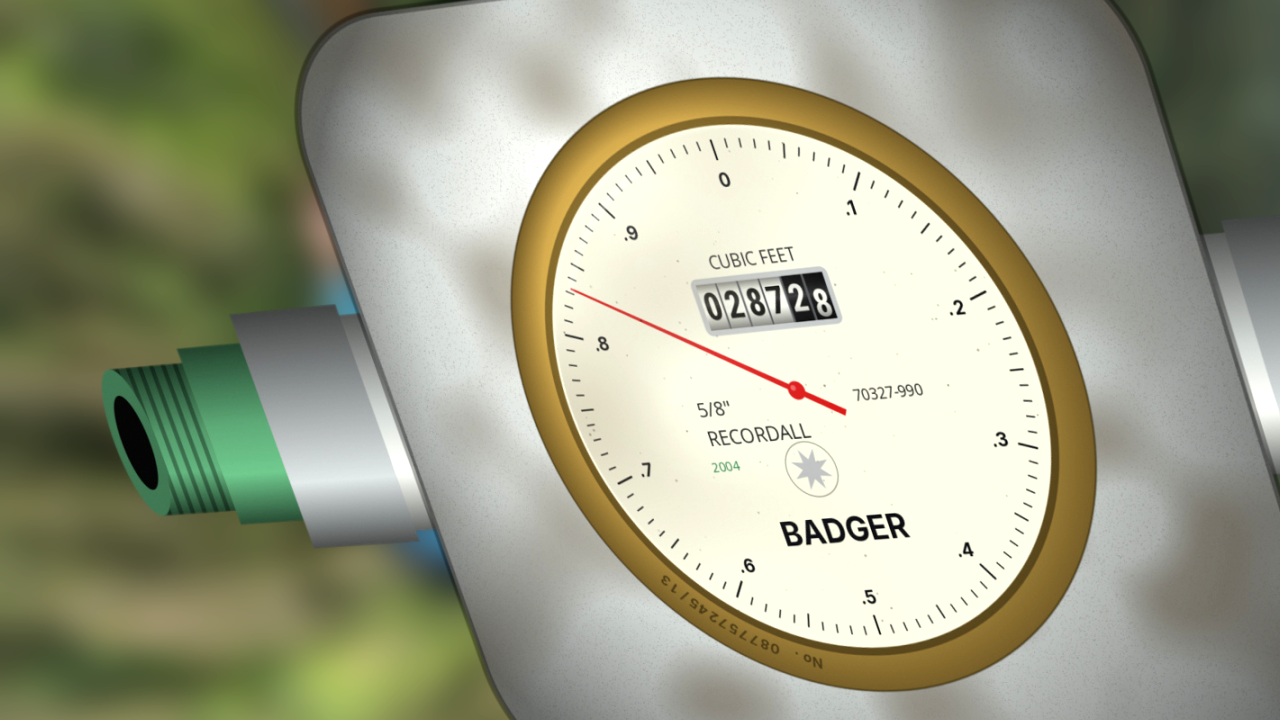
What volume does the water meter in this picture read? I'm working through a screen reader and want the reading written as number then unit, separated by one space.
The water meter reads 28727.83 ft³
